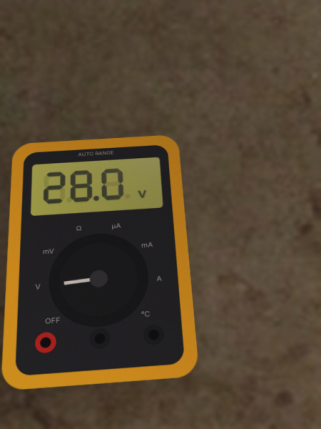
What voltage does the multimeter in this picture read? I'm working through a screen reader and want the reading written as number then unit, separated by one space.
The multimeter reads 28.0 V
